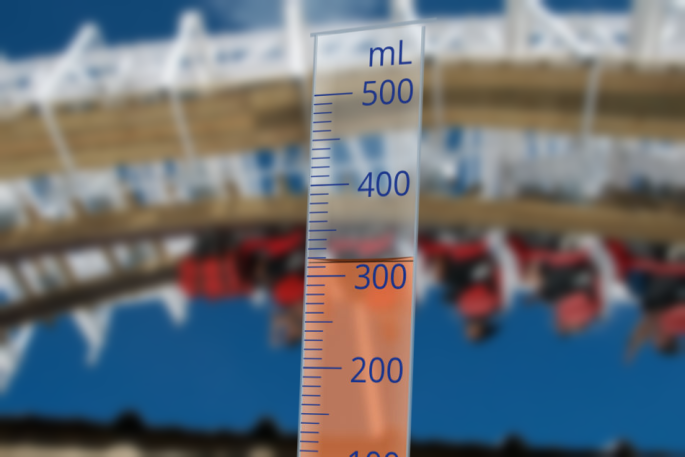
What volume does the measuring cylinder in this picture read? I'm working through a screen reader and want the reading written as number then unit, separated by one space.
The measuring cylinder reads 315 mL
